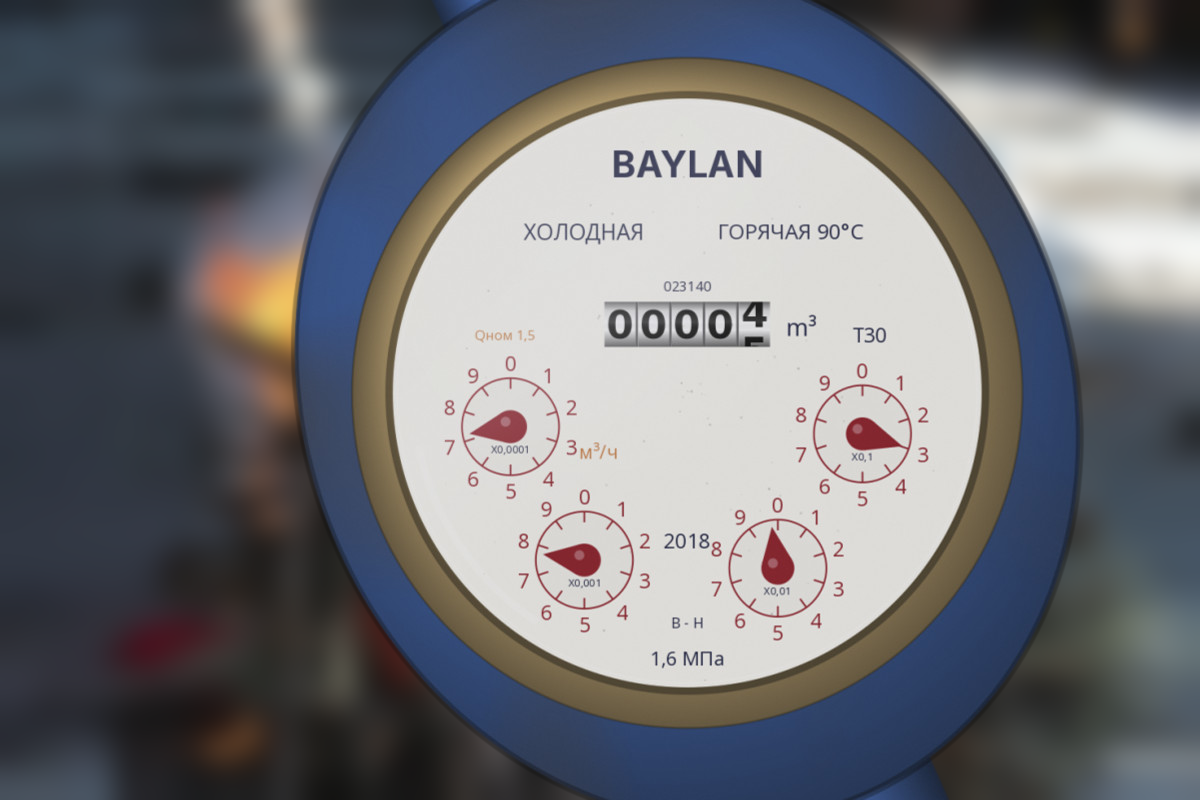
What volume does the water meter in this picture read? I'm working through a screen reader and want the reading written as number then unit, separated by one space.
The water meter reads 4.2977 m³
